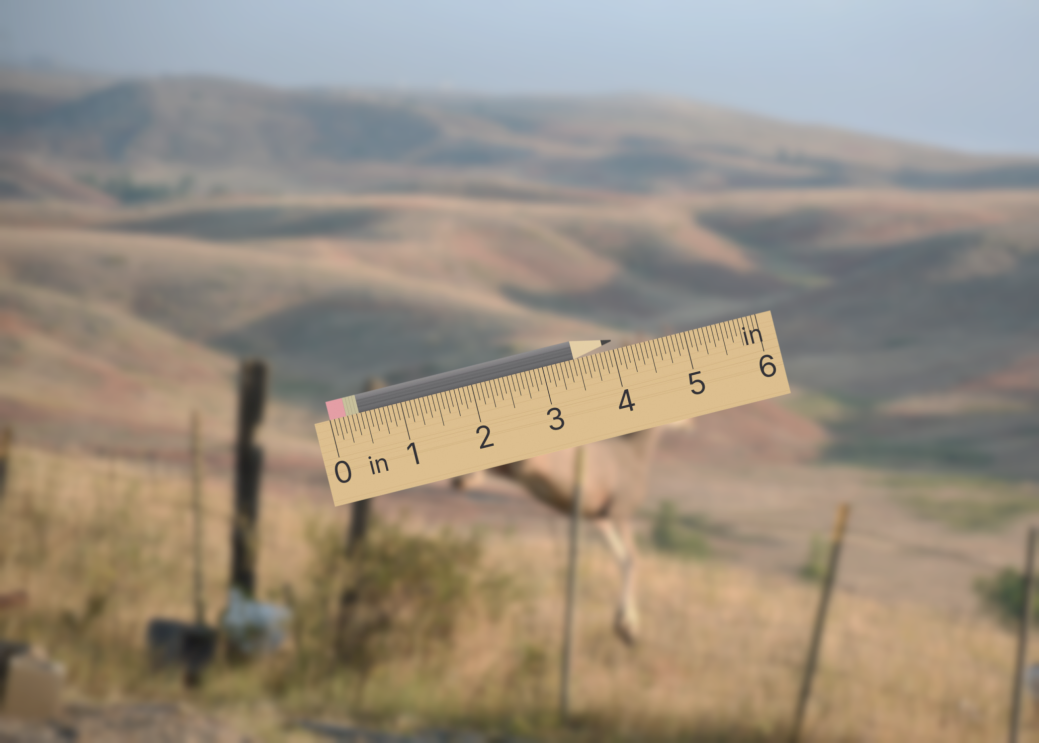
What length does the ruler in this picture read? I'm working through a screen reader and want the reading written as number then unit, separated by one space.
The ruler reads 4 in
